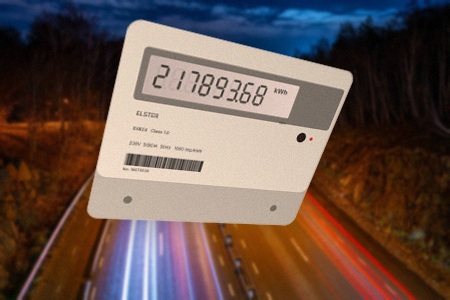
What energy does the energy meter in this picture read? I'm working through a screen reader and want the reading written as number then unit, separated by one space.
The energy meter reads 217893.68 kWh
